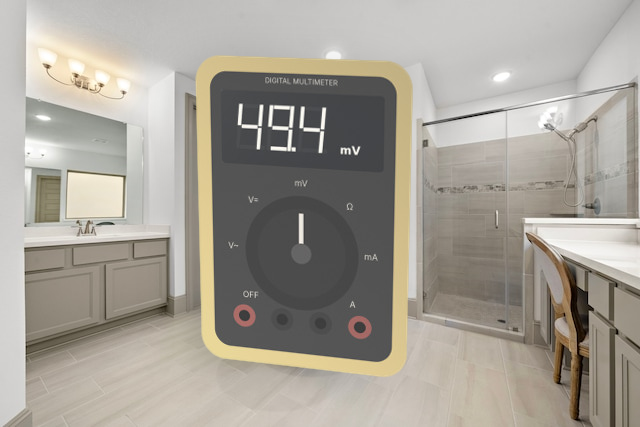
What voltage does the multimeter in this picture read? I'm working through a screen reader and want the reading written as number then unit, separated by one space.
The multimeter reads 49.4 mV
